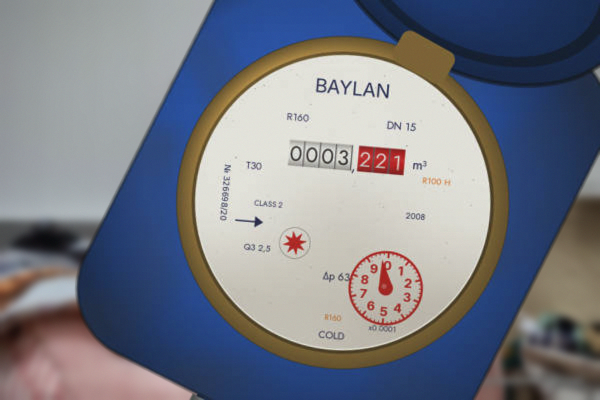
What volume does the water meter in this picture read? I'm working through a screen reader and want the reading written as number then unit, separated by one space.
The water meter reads 3.2209 m³
